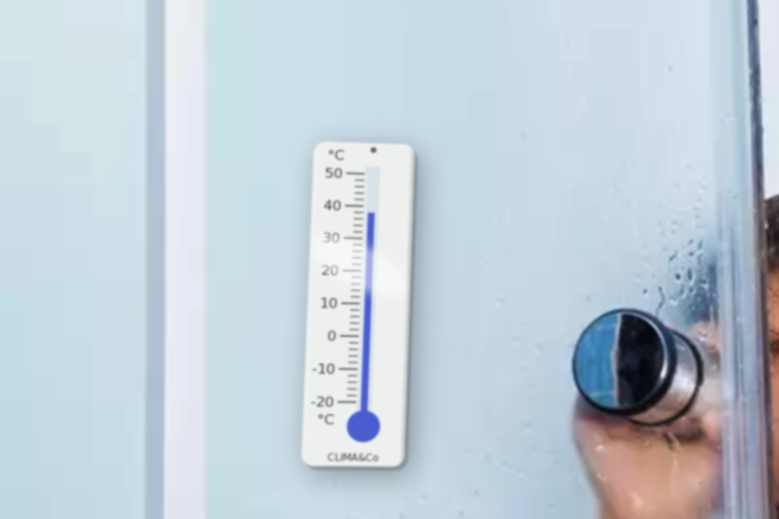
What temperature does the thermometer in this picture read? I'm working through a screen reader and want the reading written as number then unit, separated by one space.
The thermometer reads 38 °C
